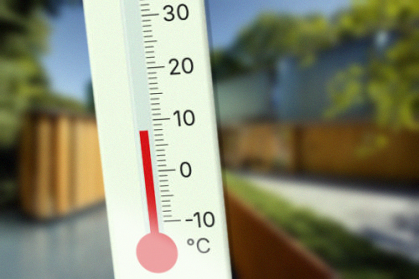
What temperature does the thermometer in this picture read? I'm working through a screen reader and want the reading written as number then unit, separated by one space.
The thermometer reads 8 °C
